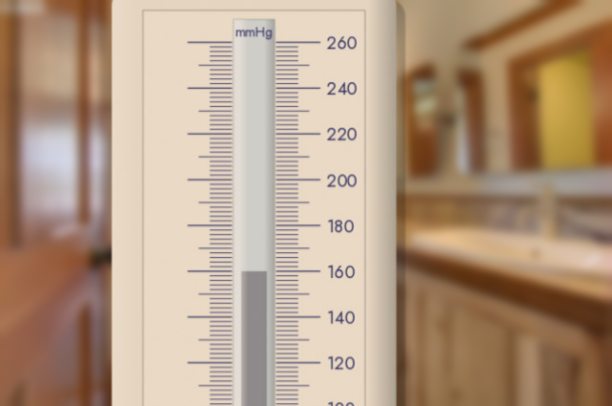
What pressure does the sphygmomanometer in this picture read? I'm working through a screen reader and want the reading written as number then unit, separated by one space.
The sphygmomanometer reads 160 mmHg
